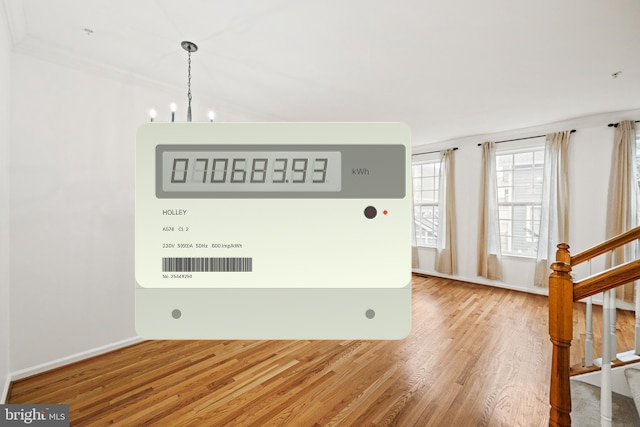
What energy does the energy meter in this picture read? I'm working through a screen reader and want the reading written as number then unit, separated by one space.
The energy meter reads 70683.93 kWh
